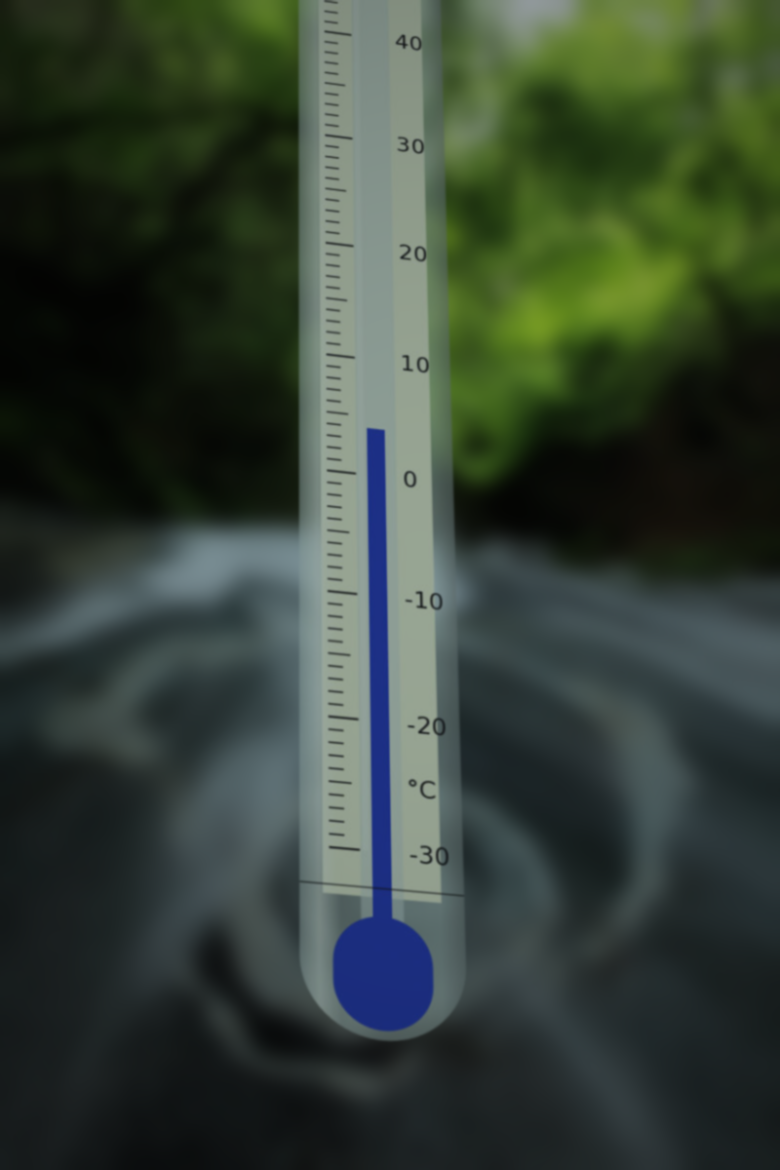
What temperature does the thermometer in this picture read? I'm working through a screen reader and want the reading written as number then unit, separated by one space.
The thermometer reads 4 °C
